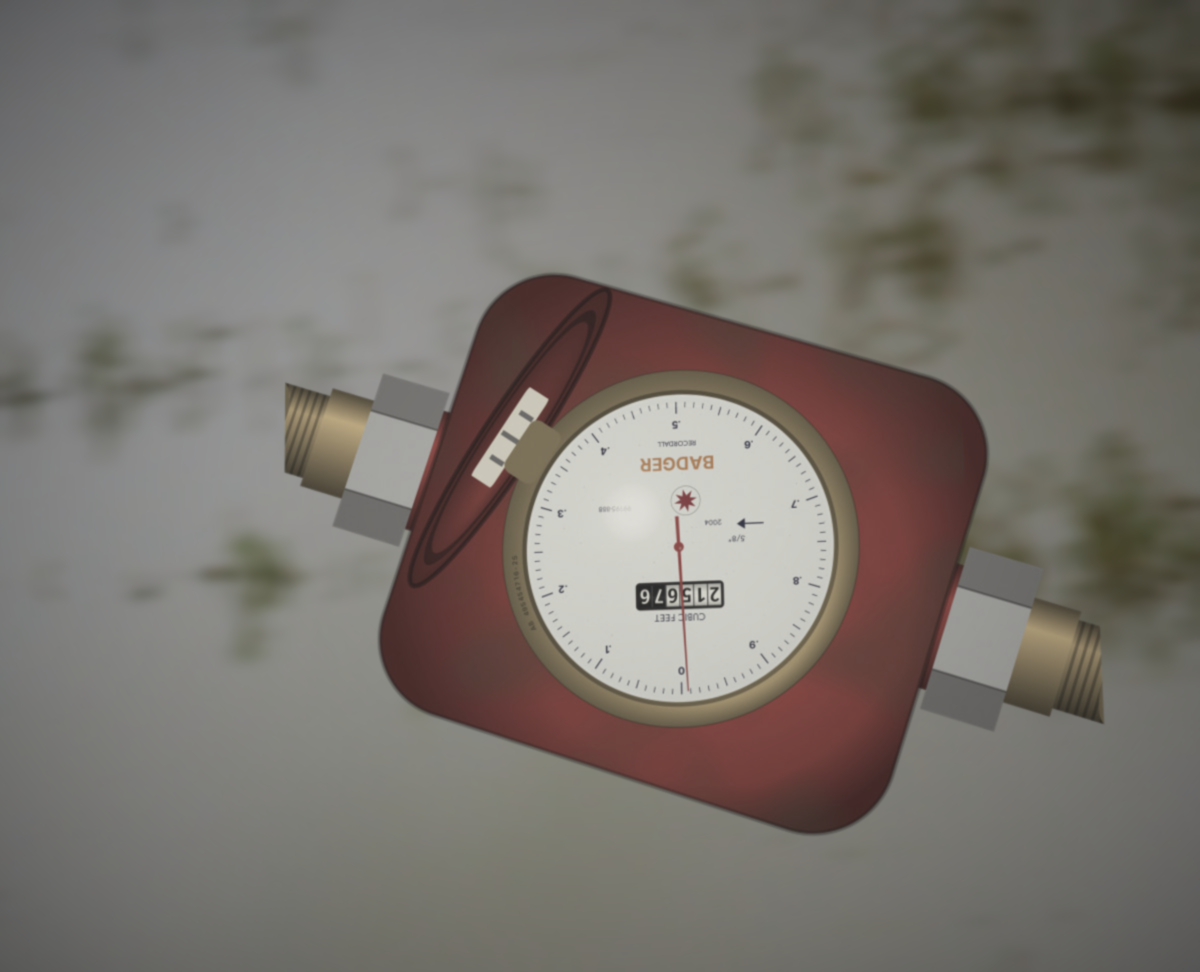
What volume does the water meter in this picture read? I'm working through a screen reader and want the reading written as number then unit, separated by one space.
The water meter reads 215675.99 ft³
